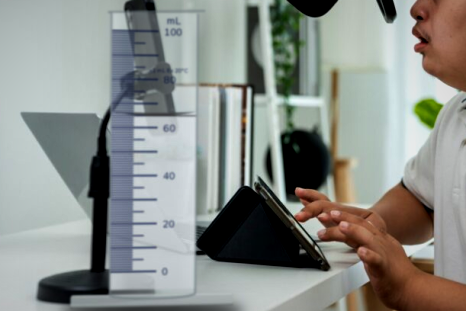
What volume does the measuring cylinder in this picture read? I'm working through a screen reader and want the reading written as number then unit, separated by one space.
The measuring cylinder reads 65 mL
